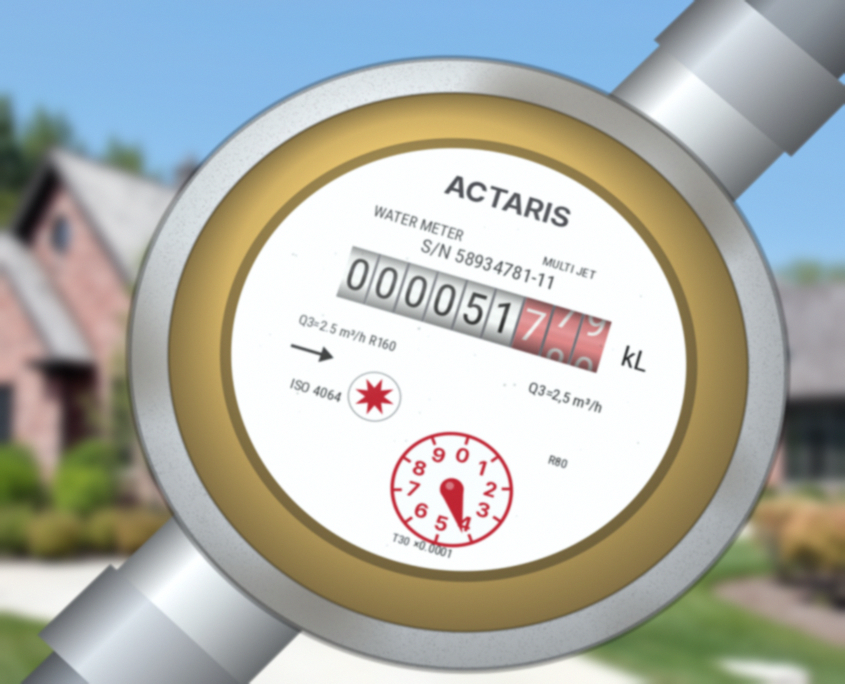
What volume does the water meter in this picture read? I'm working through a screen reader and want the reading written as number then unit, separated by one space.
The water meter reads 51.7794 kL
